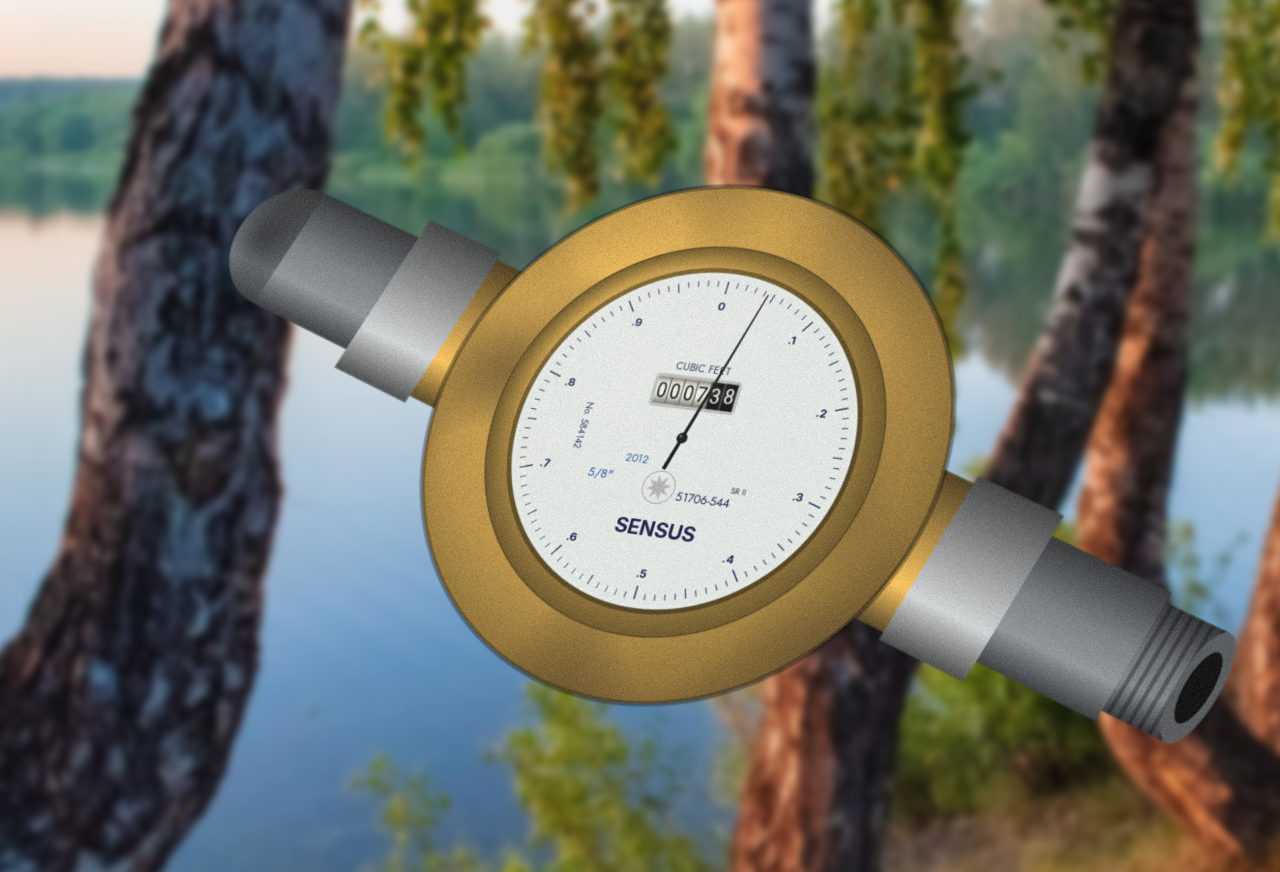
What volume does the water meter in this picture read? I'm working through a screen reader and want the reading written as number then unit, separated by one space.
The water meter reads 738.04 ft³
